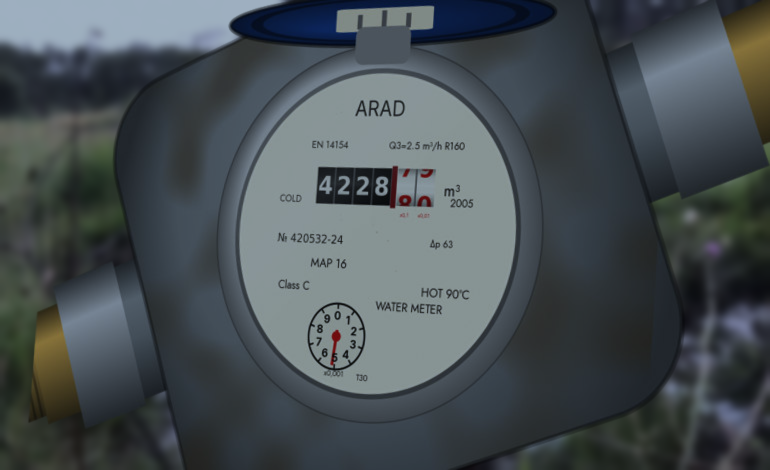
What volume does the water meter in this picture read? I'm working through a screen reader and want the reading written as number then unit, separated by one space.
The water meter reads 4228.795 m³
